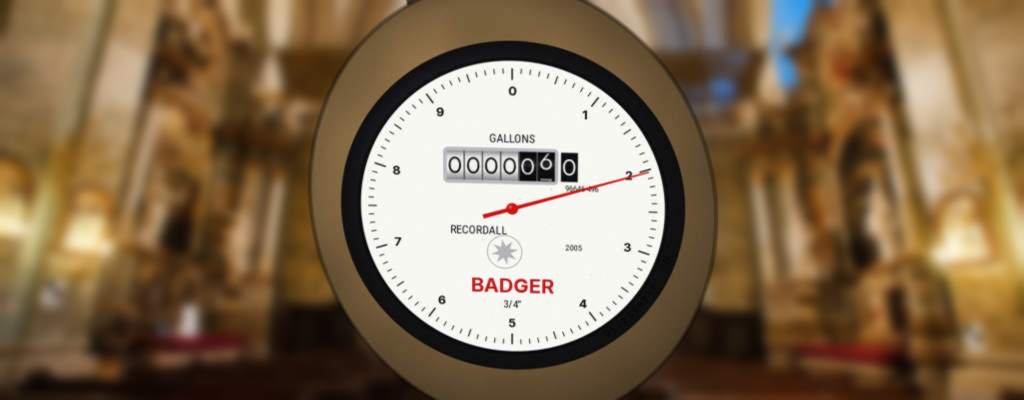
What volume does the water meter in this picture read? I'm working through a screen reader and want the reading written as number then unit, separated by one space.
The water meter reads 62.0 gal
